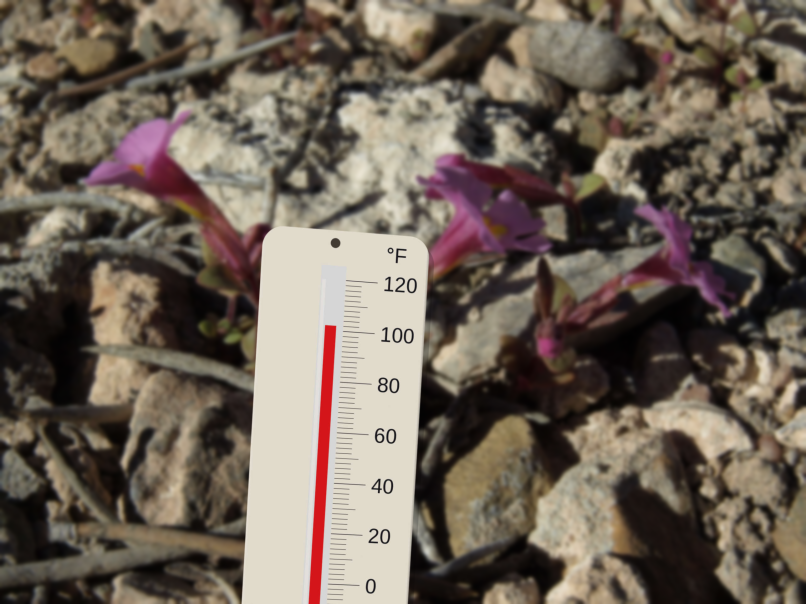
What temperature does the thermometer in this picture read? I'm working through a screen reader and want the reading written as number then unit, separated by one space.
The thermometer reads 102 °F
